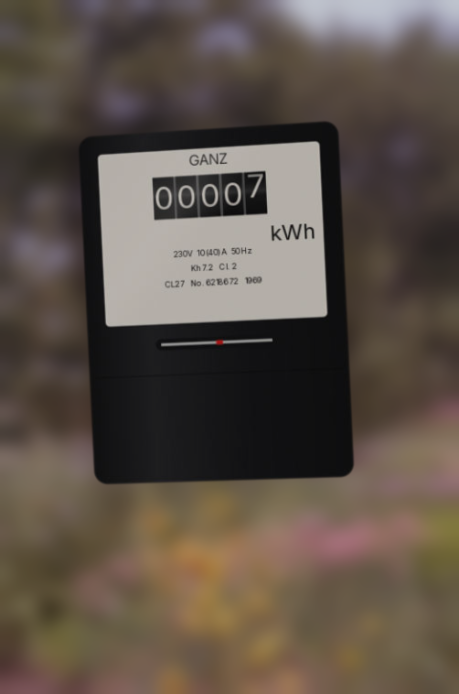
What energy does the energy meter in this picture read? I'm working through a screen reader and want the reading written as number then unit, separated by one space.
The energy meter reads 7 kWh
